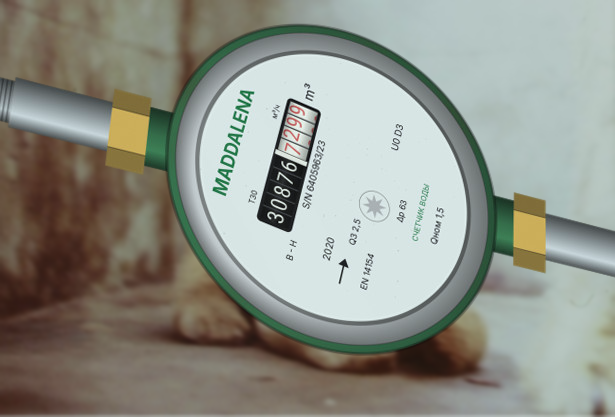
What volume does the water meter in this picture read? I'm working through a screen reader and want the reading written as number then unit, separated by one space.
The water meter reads 30876.7299 m³
